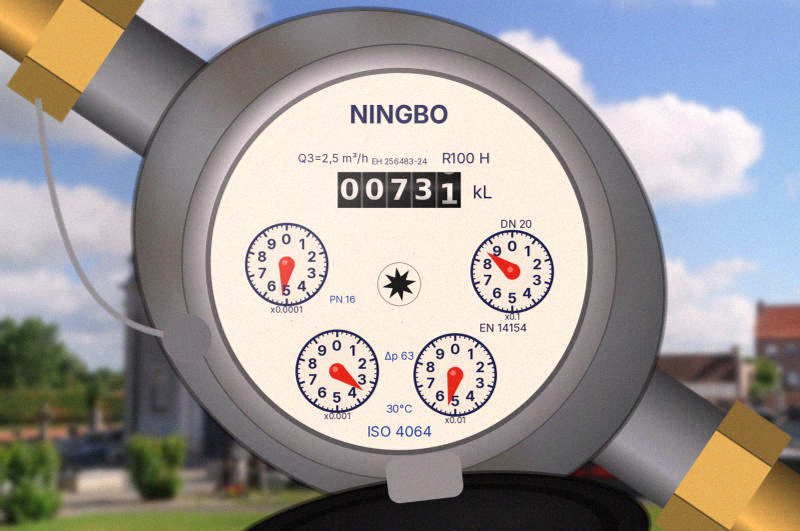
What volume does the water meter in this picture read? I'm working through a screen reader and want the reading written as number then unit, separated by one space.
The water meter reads 730.8535 kL
